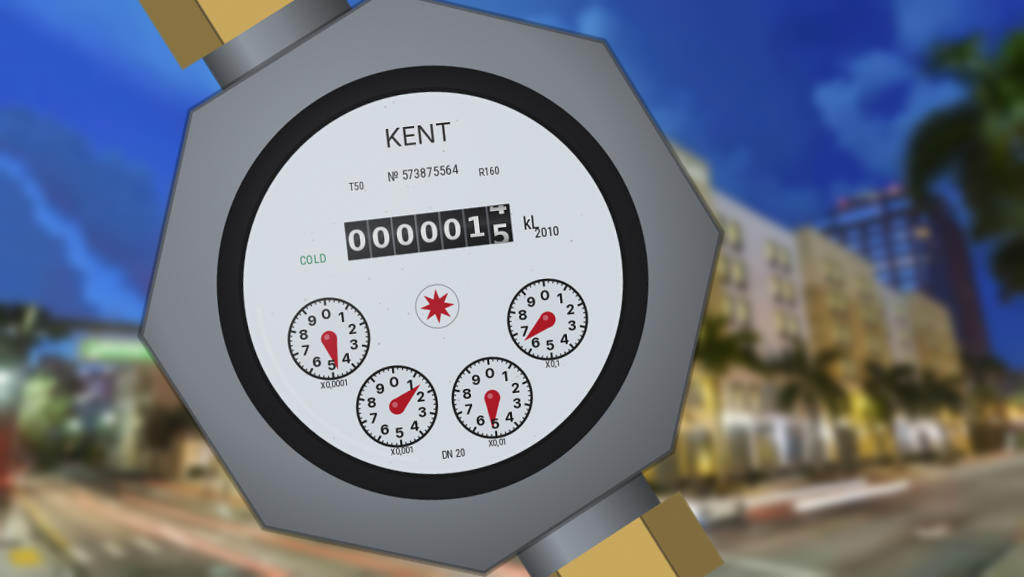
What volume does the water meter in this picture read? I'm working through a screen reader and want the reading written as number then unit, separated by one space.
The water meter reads 14.6514 kL
